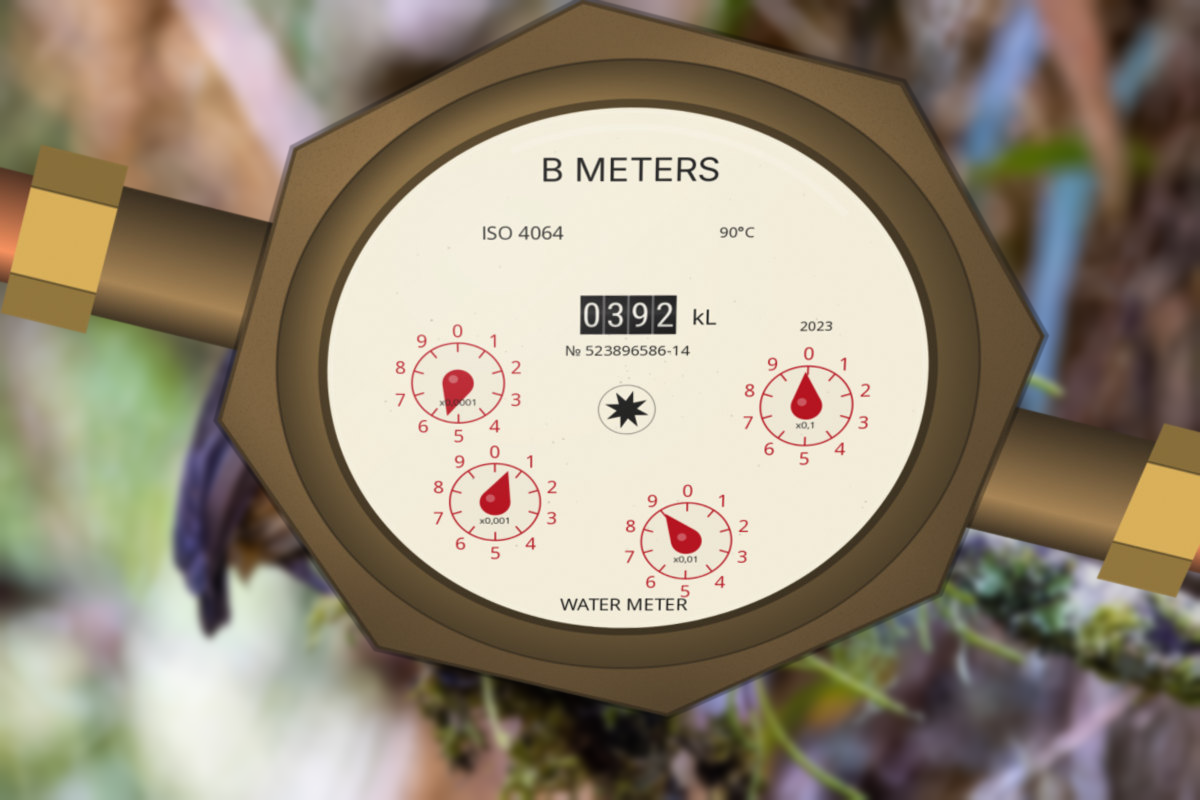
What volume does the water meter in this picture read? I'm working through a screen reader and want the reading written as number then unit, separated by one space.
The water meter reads 391.9905 kL
